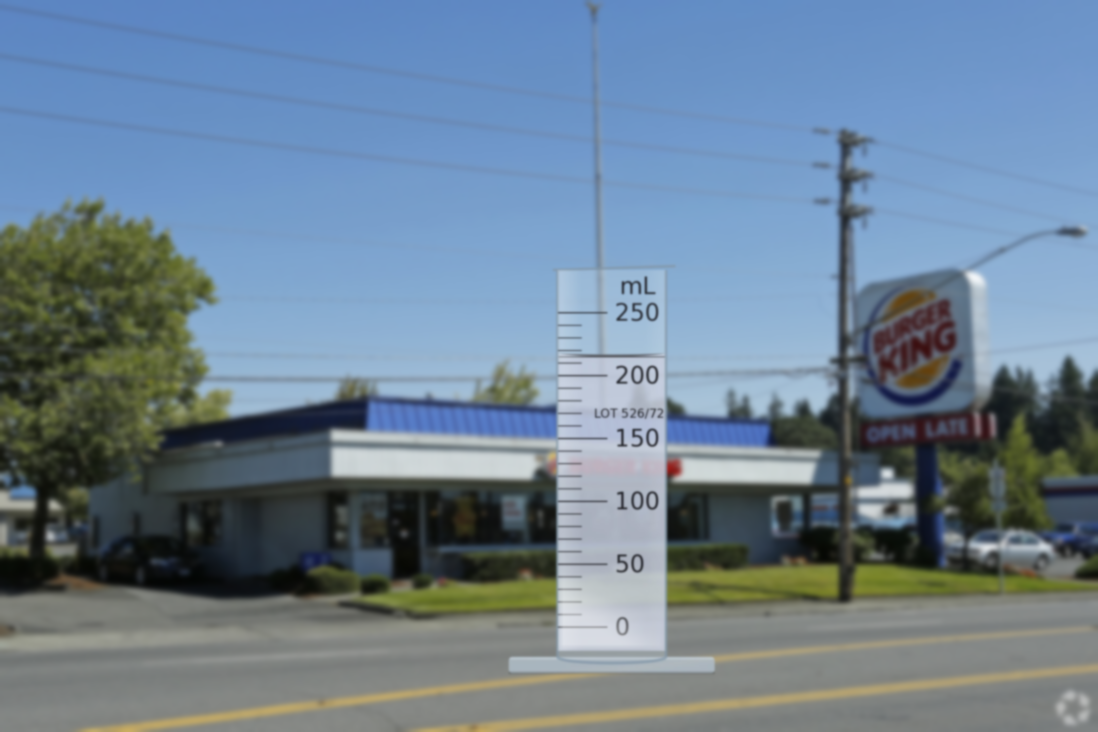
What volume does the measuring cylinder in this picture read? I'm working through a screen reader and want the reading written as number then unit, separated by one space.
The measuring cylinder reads 215 mL
